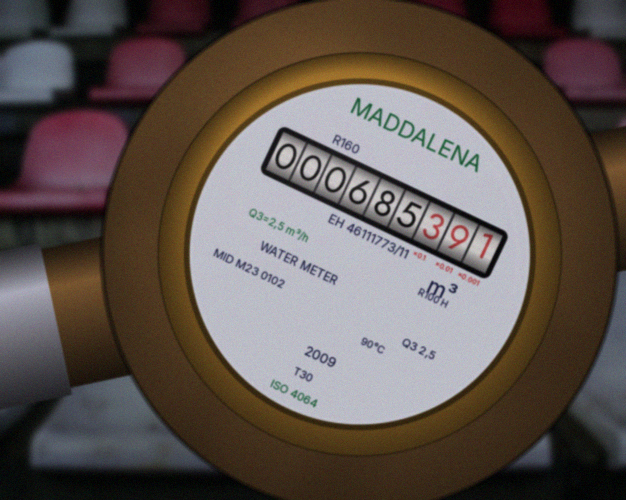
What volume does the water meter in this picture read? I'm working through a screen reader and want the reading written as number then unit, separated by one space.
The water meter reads 685.391 m³
